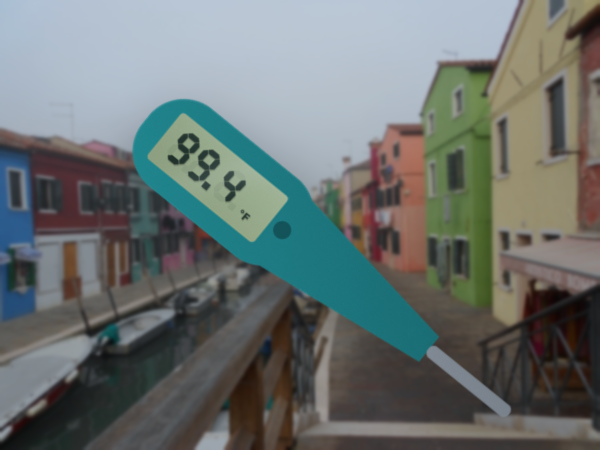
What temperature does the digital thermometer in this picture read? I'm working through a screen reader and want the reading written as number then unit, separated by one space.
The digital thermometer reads 99.4 °F
